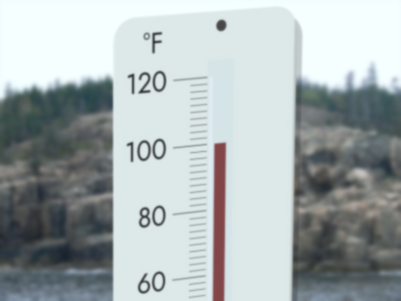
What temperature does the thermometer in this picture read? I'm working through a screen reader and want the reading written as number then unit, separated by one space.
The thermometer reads 100 °F
